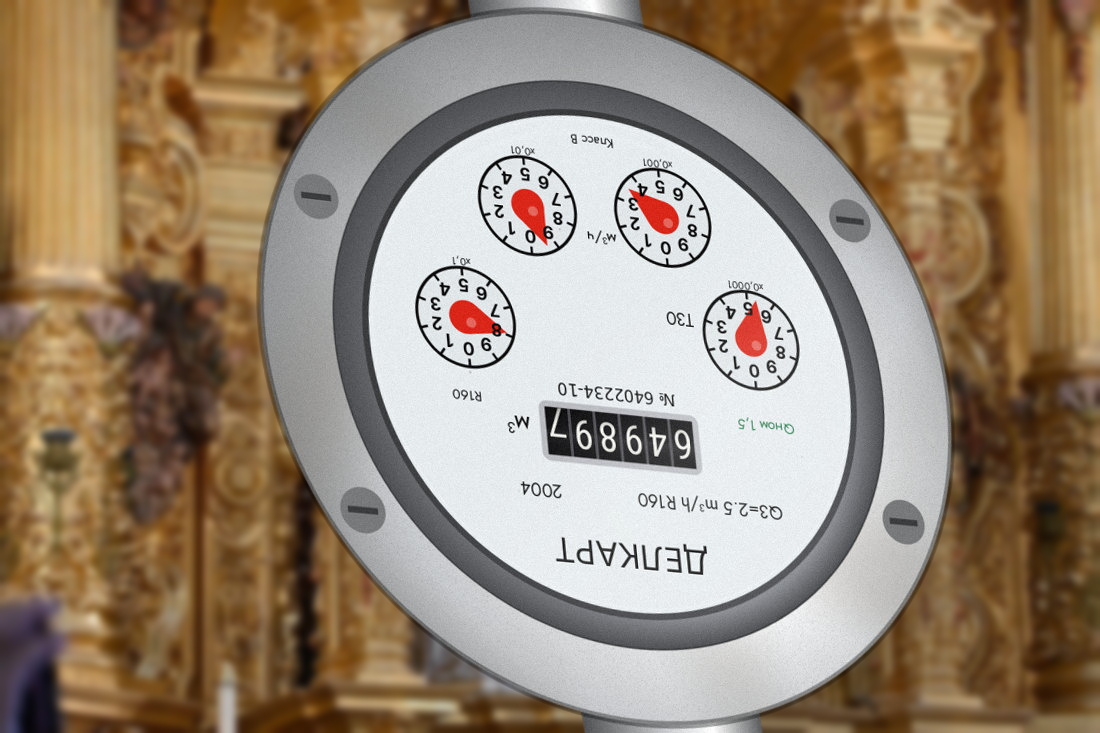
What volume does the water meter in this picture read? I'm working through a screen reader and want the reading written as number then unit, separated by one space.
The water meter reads 649896.7935 m³
